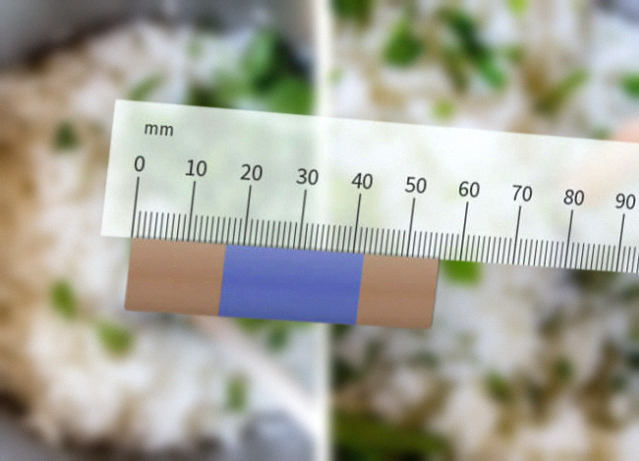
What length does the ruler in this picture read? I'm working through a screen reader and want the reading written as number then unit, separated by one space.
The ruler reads 56 mm
